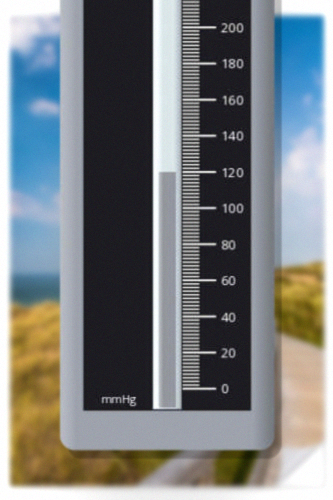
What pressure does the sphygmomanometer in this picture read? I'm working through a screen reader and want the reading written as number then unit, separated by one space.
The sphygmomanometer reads 120 mmHg
